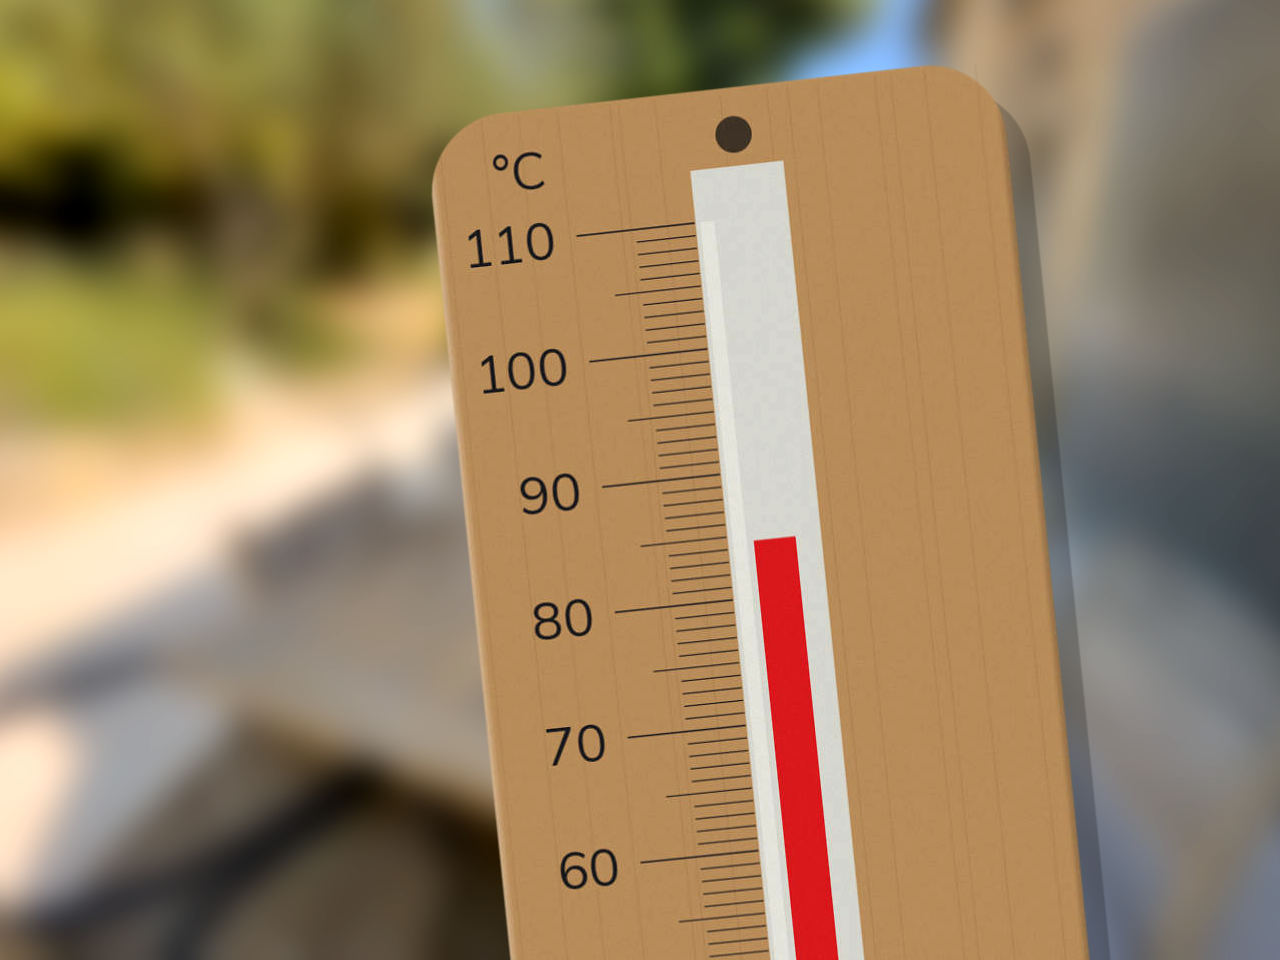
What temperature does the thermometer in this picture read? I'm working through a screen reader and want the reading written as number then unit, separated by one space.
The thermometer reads 84.5 °C
